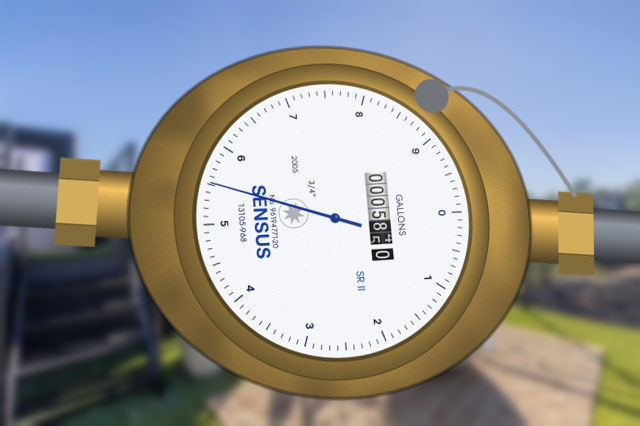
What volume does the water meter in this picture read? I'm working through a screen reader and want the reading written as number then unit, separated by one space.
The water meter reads 5845.5 gal
